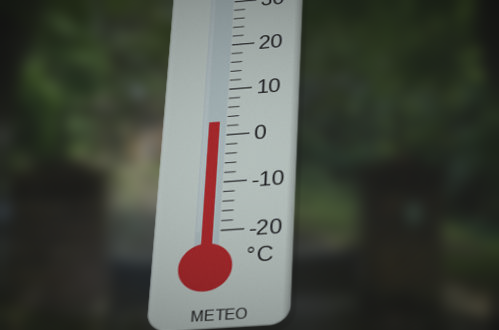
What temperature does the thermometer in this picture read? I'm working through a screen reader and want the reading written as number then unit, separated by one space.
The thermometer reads 3 °C
